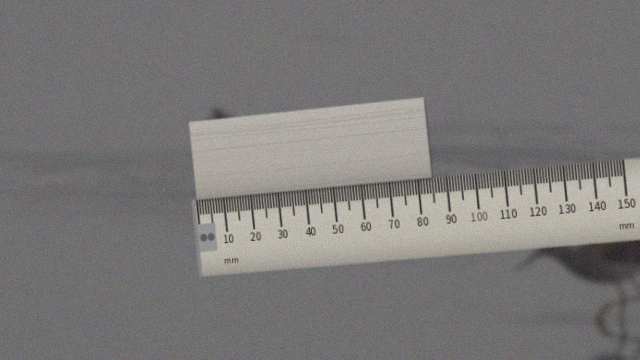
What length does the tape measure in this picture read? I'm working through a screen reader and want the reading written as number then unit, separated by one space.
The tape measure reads 85 mm
